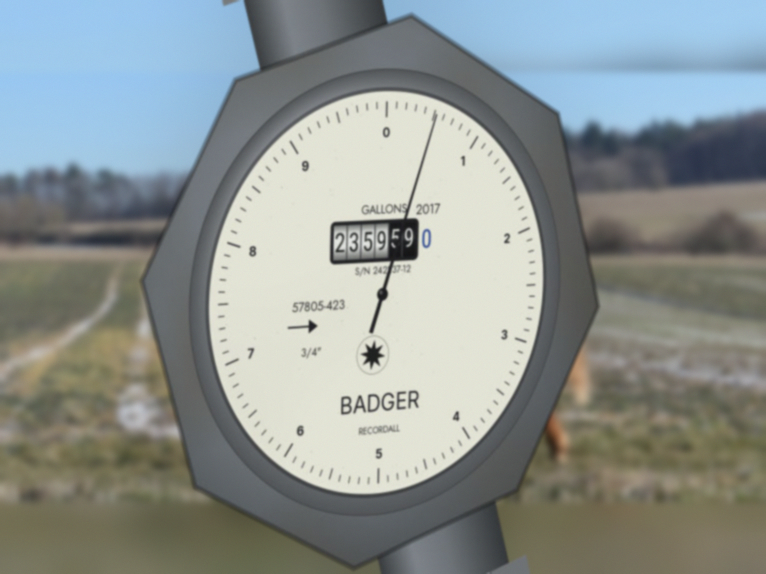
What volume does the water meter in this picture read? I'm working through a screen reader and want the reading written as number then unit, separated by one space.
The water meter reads 2359590.5 gal
